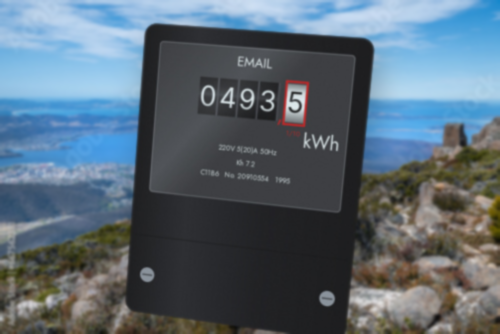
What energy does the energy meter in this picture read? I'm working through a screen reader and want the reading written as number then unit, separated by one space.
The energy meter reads 493.5 kWh
